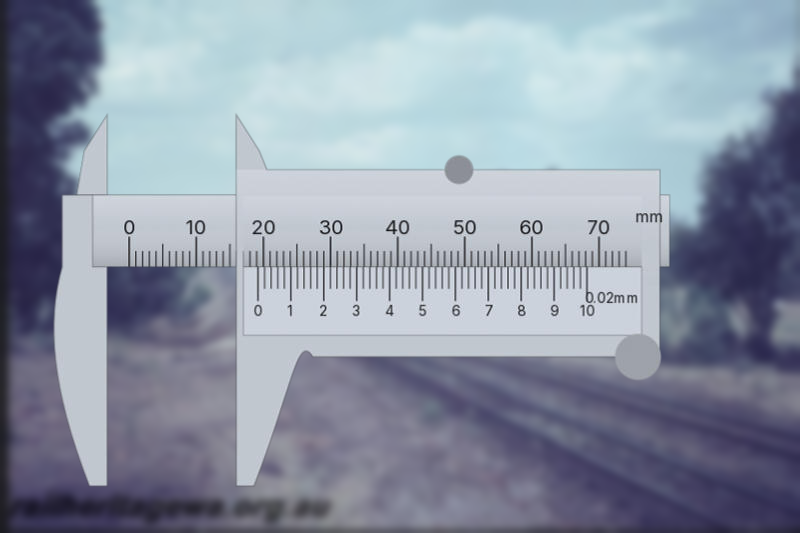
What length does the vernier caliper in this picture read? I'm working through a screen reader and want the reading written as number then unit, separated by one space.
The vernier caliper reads 19.2 mm
